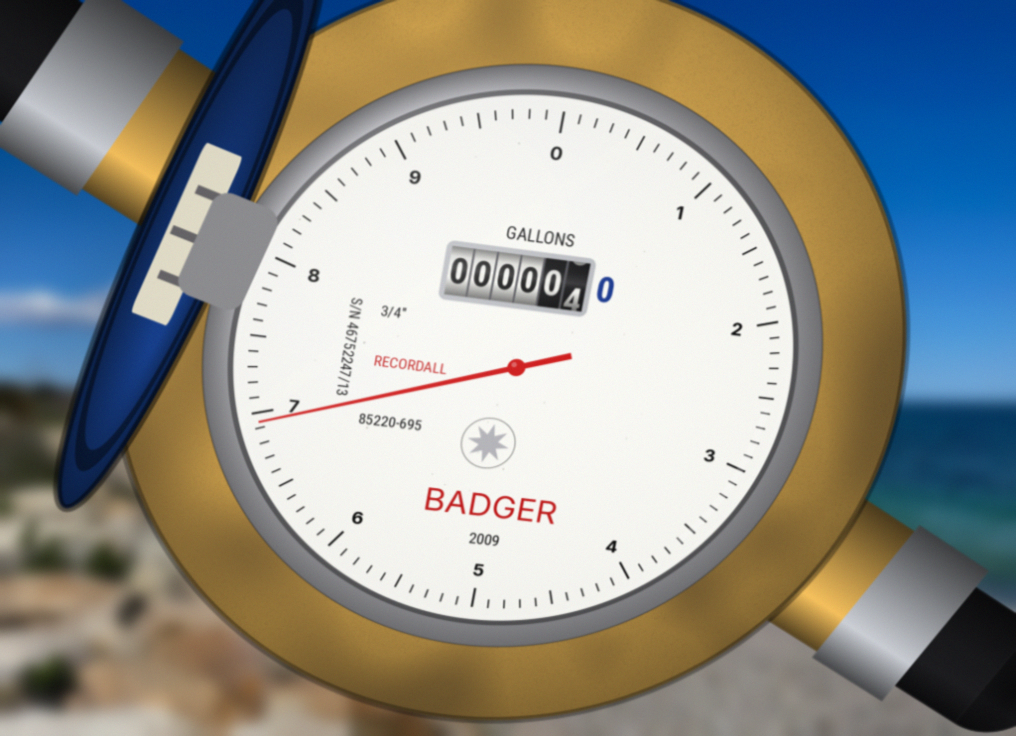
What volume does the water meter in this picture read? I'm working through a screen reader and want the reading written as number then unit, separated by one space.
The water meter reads 36.9 gal
